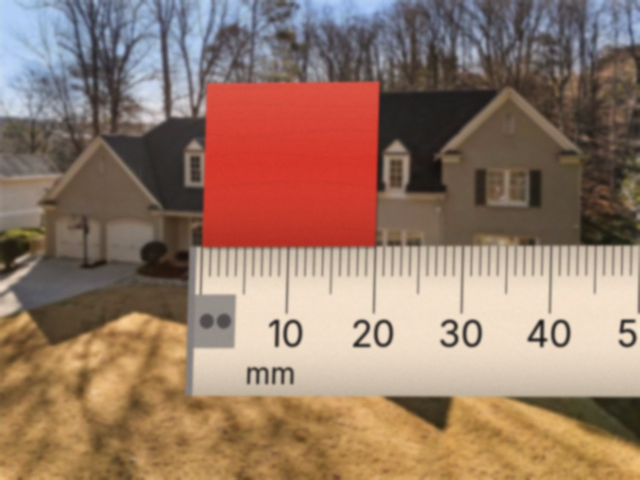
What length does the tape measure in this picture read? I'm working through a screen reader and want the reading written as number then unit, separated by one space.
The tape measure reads 20 mm
